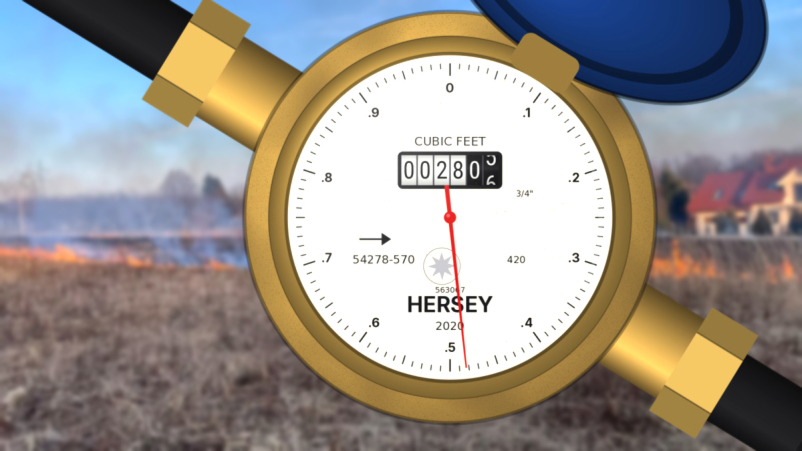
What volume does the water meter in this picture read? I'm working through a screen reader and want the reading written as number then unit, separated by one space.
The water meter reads 2805.48 ft³
